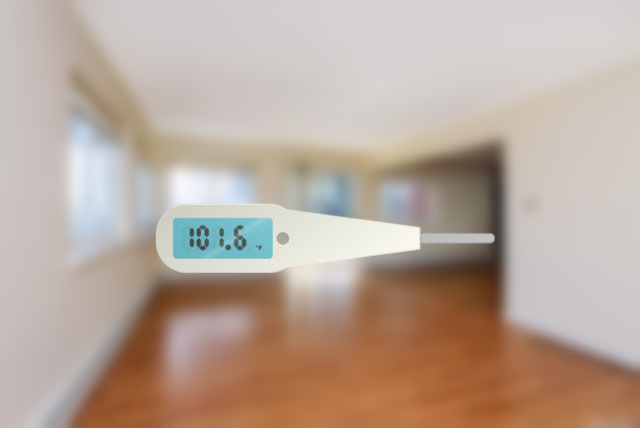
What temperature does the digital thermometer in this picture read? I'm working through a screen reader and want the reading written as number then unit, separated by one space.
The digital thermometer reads 101.6 °F
